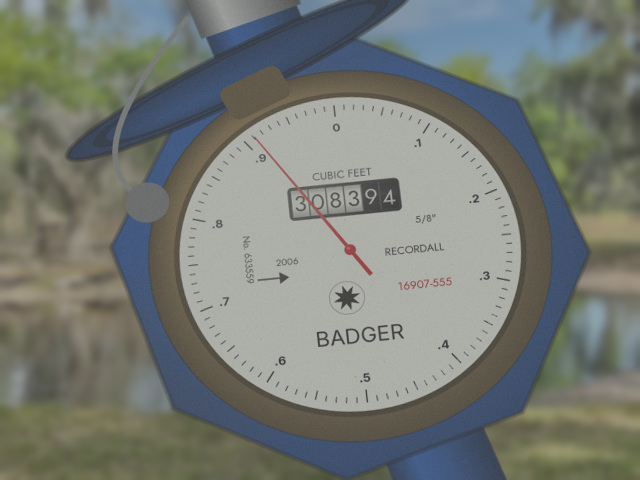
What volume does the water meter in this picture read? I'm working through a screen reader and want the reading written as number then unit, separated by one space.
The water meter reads 308393.91 ft³
